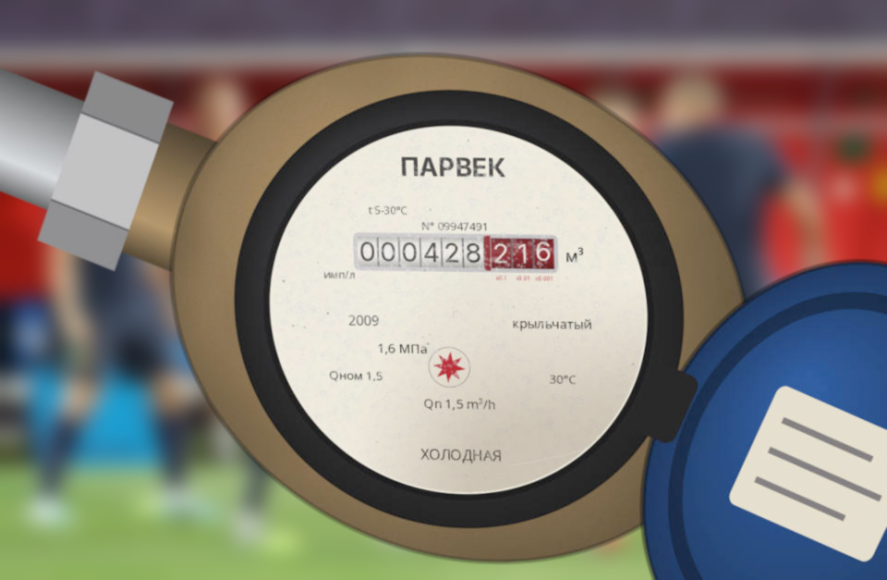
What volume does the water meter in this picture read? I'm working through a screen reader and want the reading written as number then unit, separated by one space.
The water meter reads 428.216 m³
